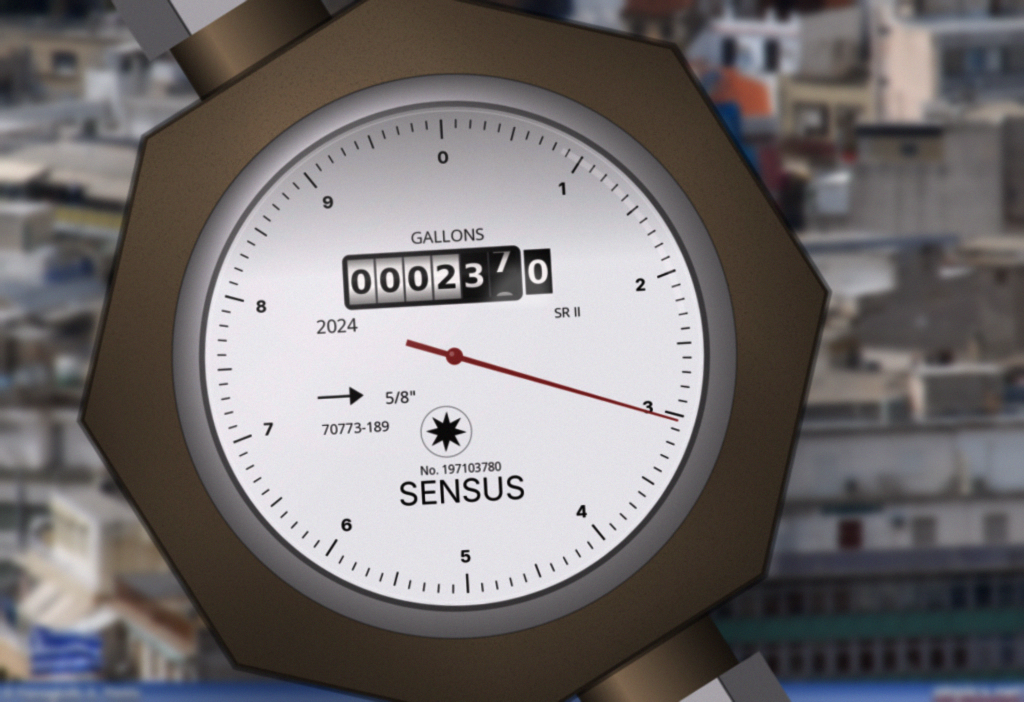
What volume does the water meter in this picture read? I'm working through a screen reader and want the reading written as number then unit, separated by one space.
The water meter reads 2373.0 gal
